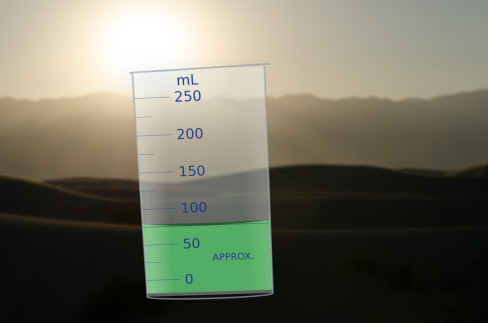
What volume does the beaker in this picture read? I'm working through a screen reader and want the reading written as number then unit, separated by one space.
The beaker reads 75 mL
